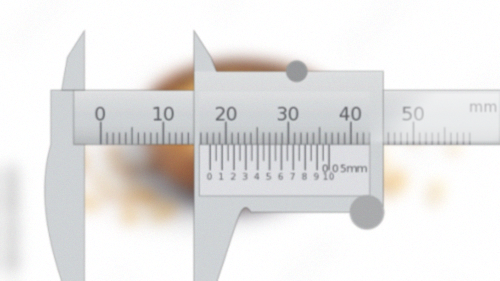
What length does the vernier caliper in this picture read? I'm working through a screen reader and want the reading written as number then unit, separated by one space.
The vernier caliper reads 17.5 mm
